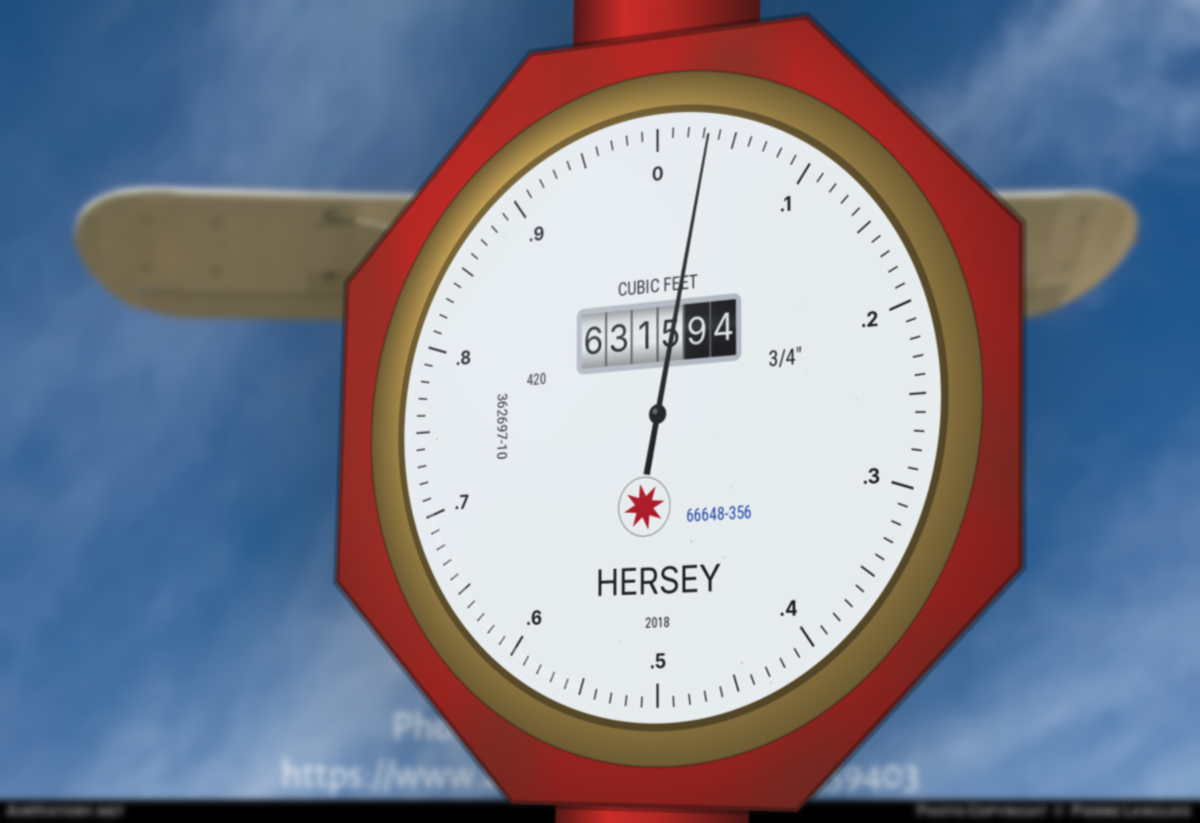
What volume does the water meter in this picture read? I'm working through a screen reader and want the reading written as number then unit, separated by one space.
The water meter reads 631594.03 ft³
